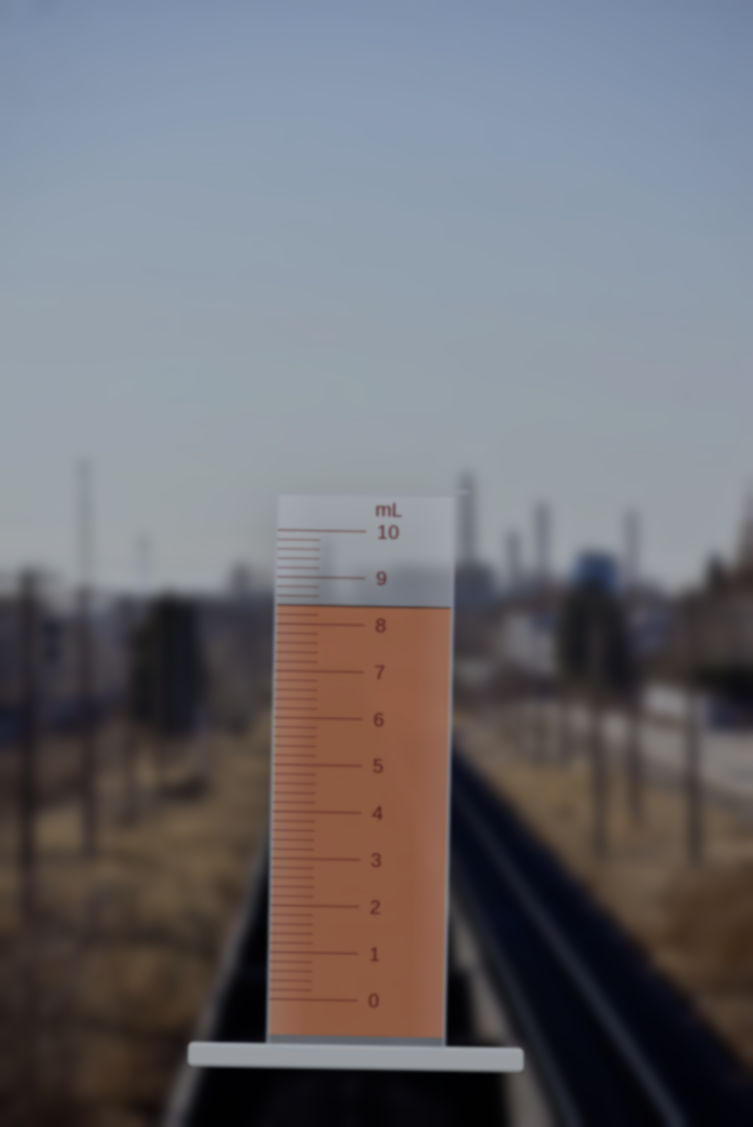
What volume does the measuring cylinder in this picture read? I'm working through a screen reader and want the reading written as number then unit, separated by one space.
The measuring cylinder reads 8.4 mL
